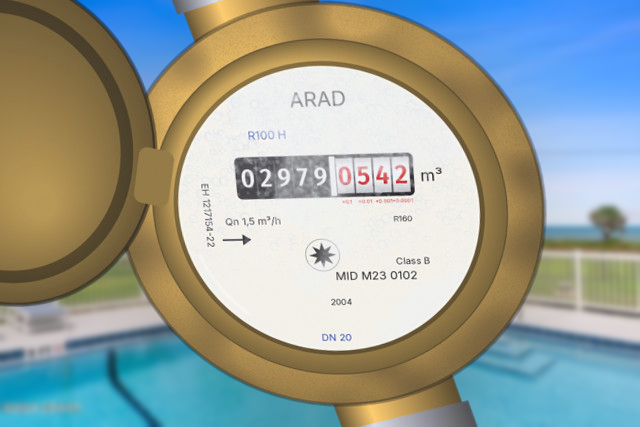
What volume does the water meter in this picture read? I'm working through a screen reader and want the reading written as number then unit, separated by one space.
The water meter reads 2979.0542 m³
